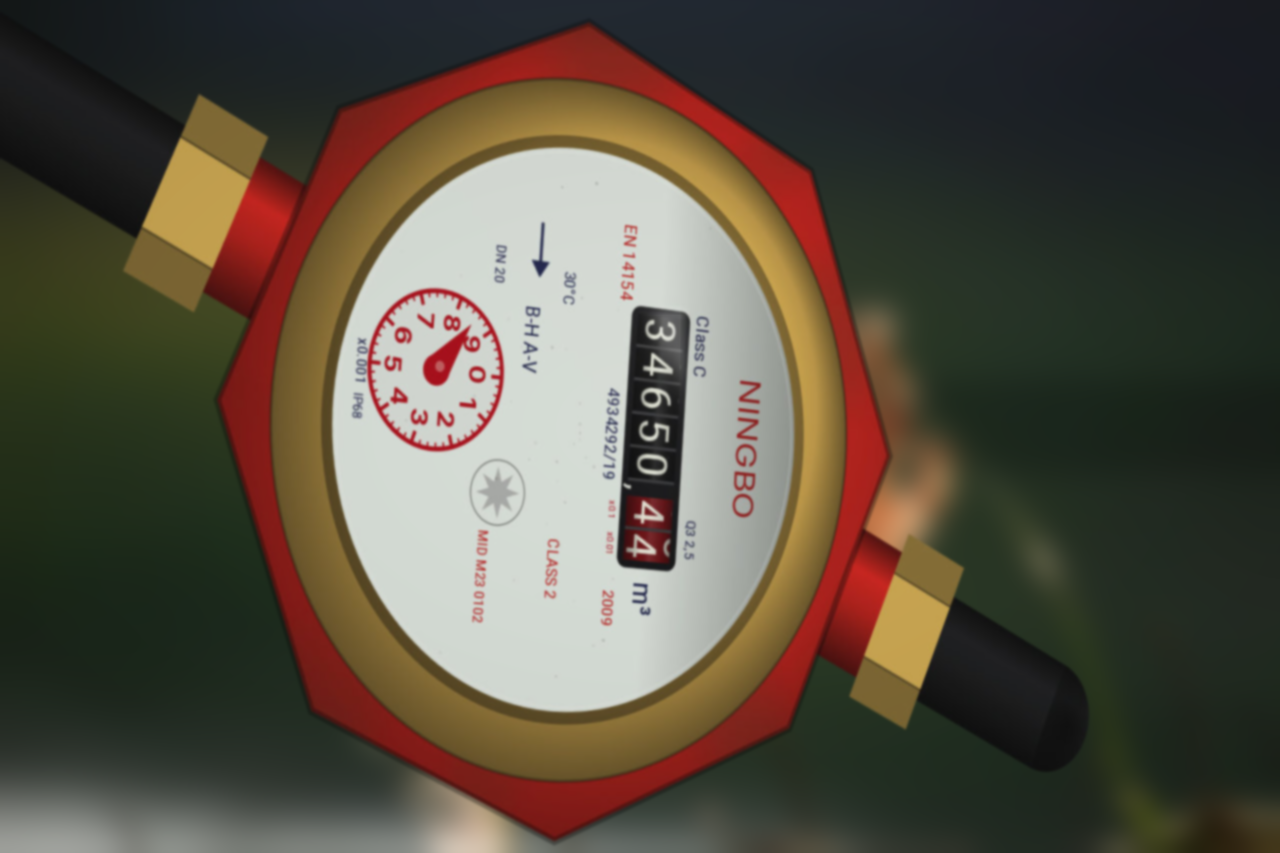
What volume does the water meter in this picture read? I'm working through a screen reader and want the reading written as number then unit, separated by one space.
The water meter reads 34650.438 m³
